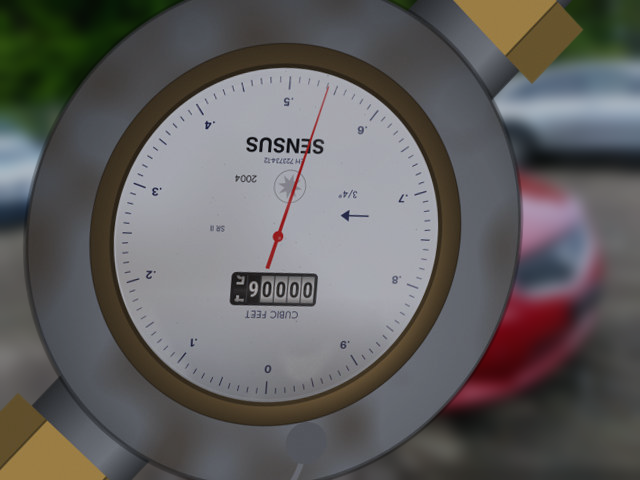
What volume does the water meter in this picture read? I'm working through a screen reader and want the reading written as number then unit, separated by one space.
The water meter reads 64.54 ft³
